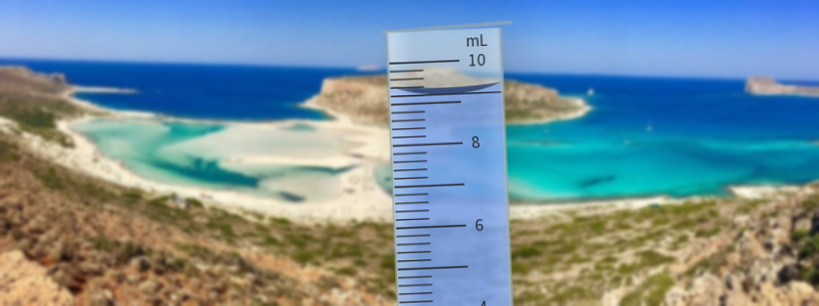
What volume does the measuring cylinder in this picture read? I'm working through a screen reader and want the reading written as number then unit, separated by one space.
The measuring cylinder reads 9.2 mL
